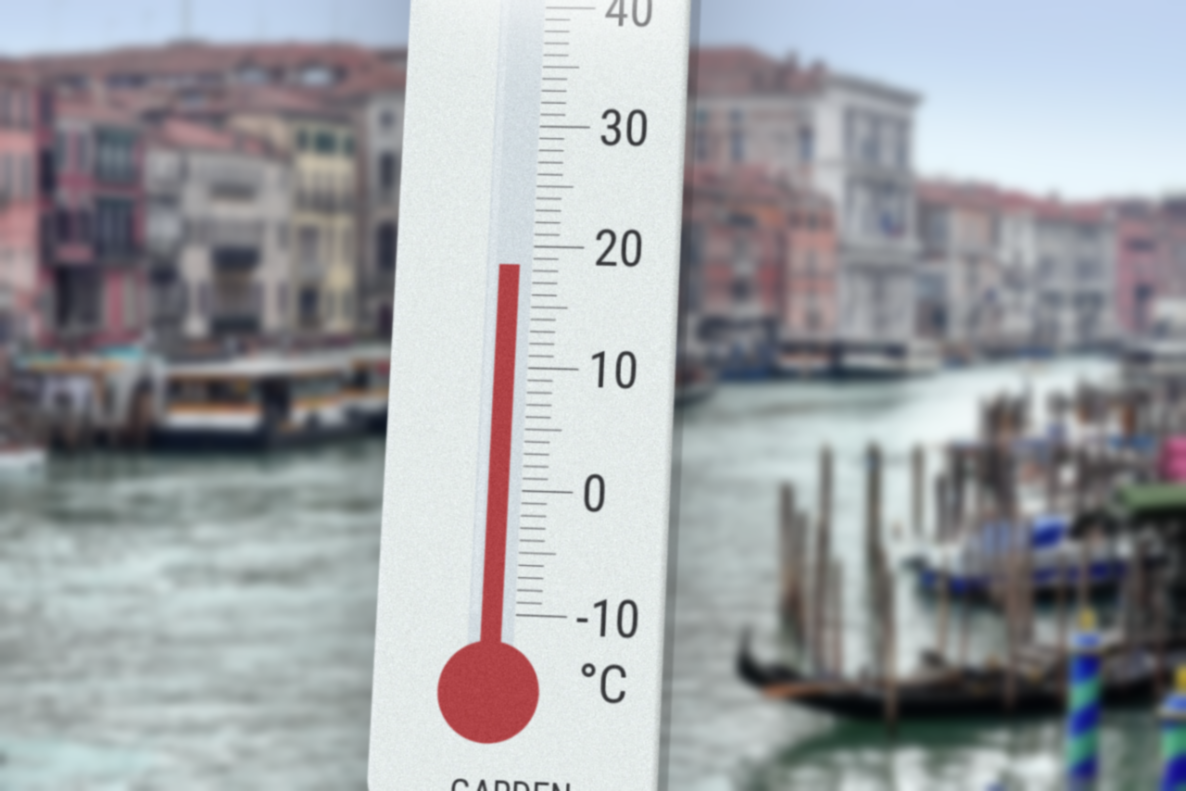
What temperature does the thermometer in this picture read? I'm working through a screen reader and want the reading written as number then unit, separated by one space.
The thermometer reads 18.5 °C
